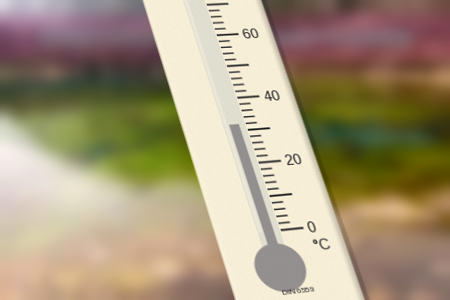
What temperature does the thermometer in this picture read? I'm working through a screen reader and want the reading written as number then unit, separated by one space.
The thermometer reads 32 °C
